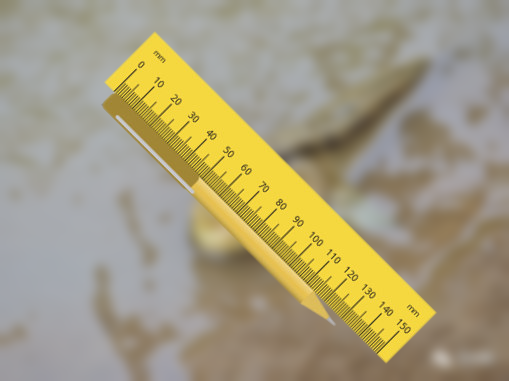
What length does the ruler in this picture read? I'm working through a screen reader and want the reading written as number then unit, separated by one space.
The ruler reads 130 mm
